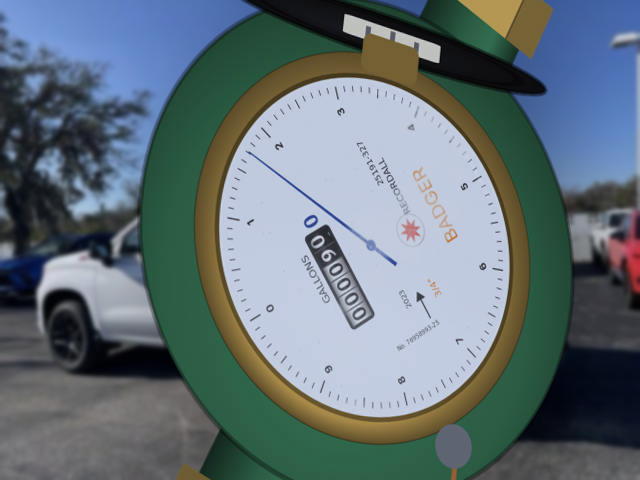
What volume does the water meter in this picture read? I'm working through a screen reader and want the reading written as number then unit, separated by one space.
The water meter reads 901.7 gal
